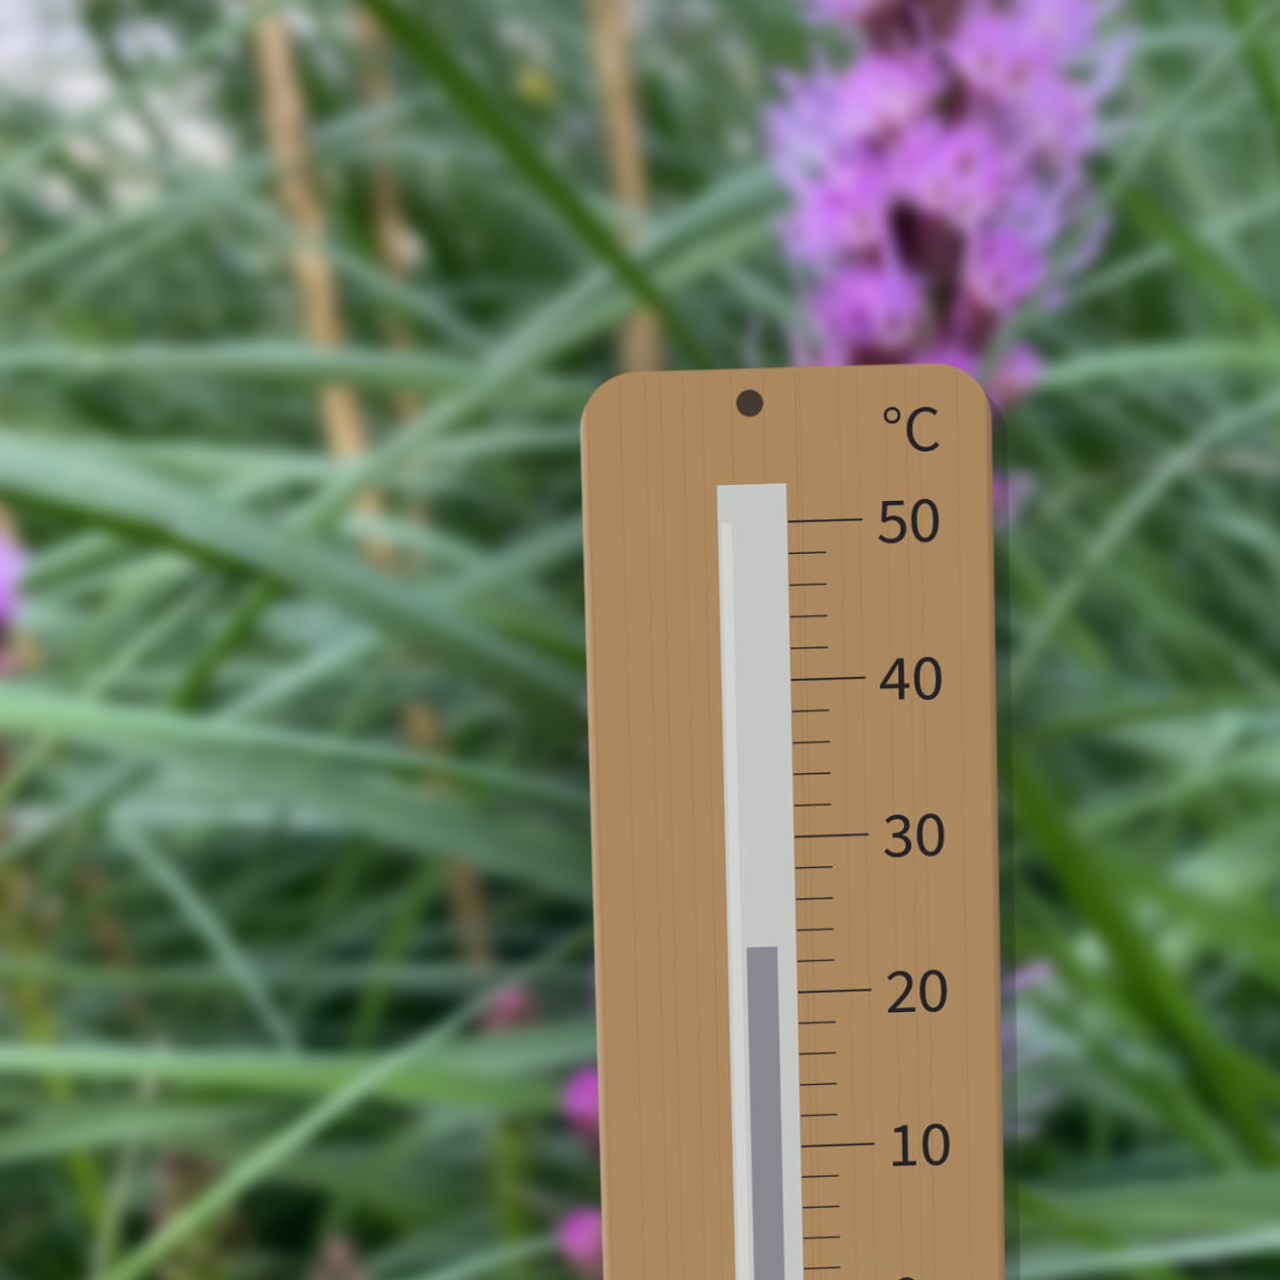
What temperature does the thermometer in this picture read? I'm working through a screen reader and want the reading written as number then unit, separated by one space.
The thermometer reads 23 °C
